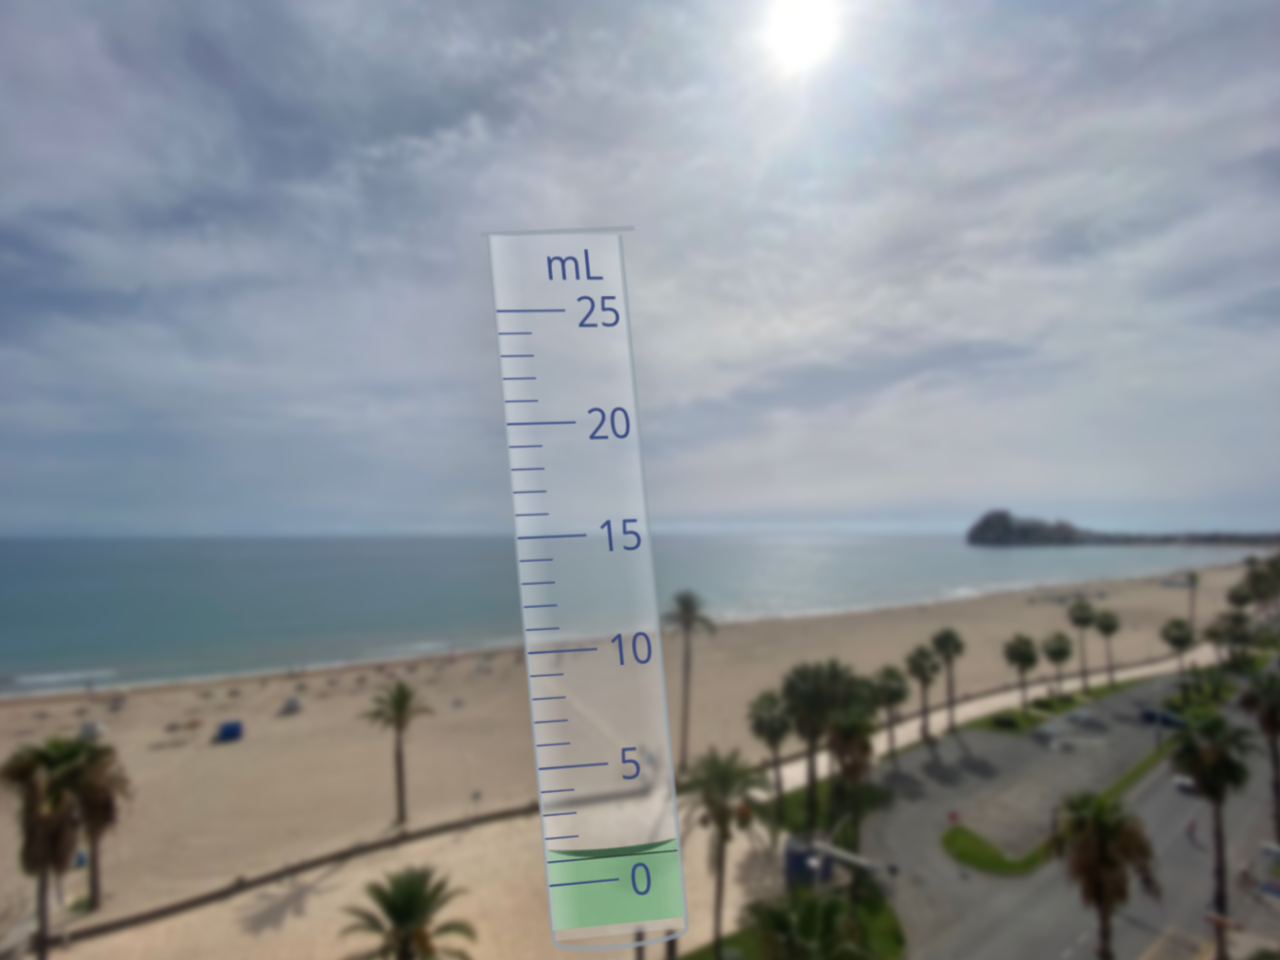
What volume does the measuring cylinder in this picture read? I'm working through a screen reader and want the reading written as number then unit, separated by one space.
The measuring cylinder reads 1 mL
